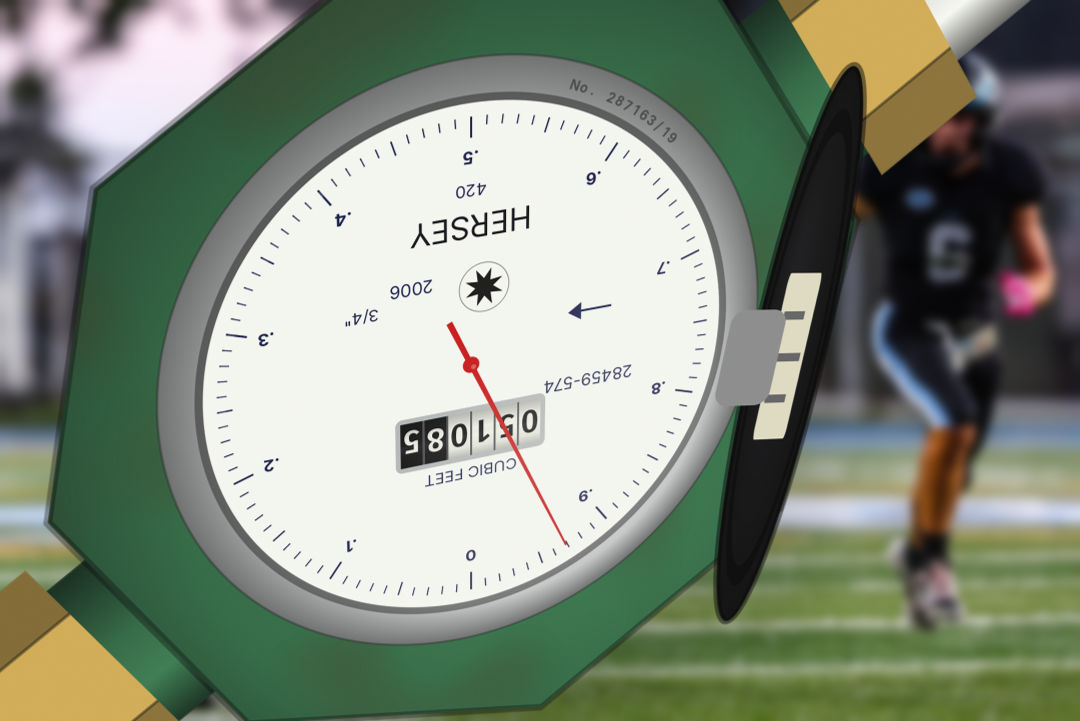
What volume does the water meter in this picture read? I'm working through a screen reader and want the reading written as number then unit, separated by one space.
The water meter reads 51084.93 ft³
